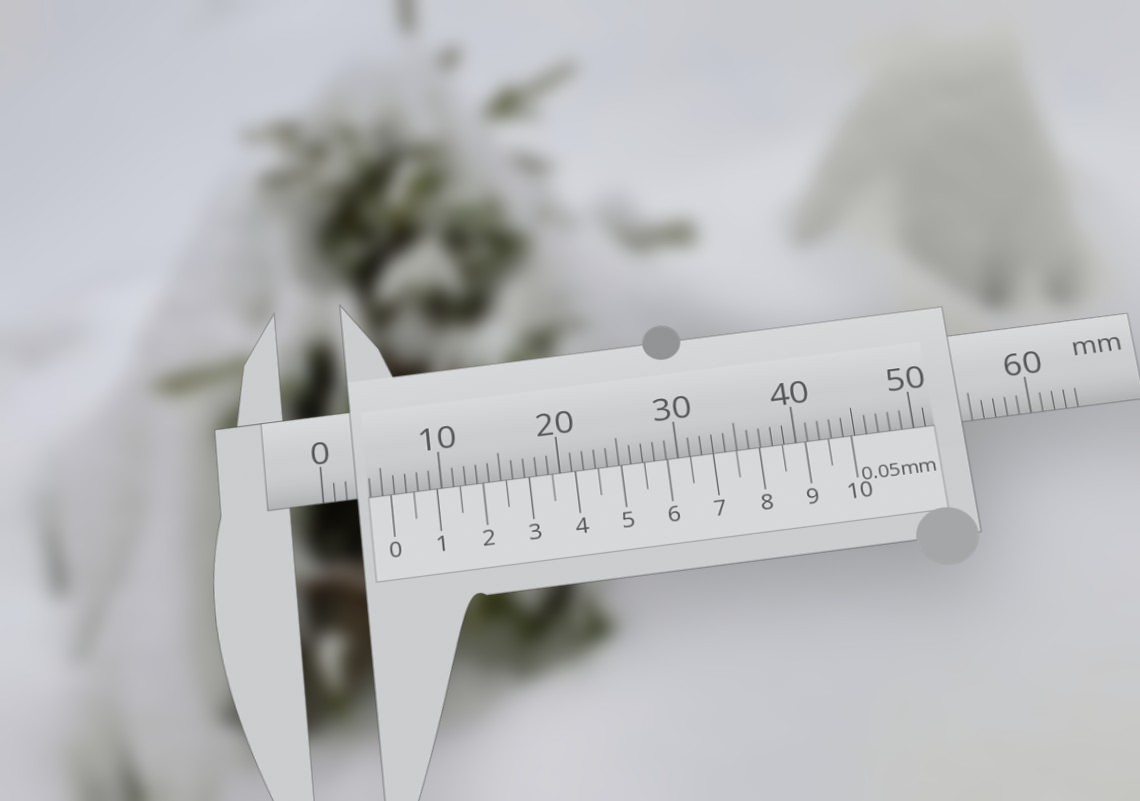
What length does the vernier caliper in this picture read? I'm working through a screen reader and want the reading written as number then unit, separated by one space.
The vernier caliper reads 5.7 mm
